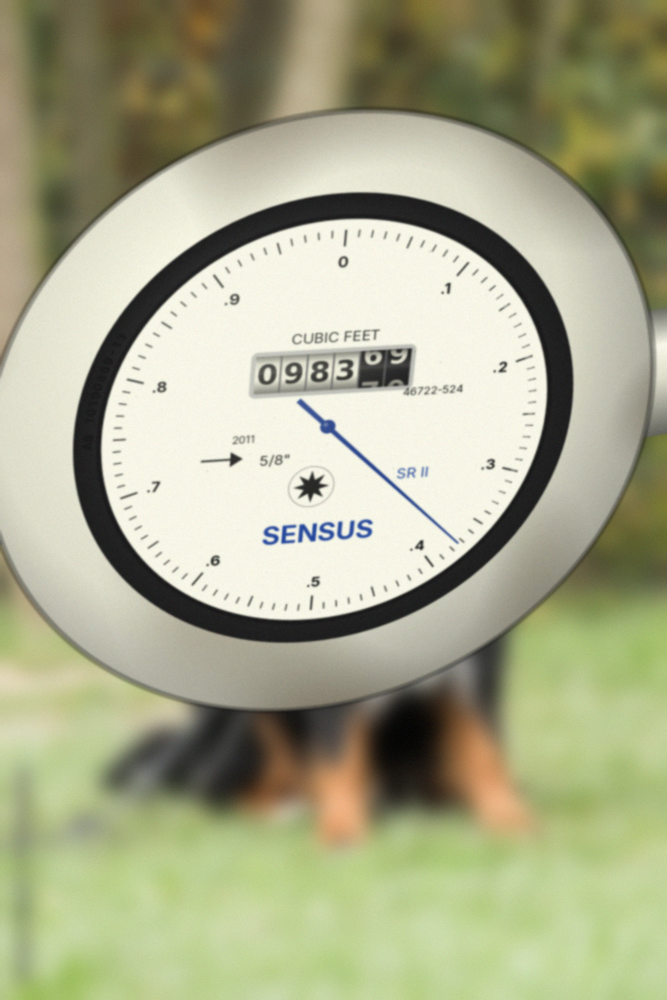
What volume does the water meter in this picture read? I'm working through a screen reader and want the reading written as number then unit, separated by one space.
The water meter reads 98369.37 ft³
